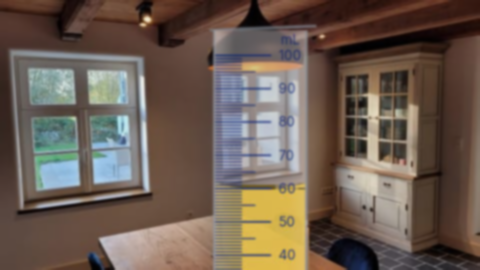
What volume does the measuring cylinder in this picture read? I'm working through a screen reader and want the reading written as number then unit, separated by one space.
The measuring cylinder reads 60 mL
